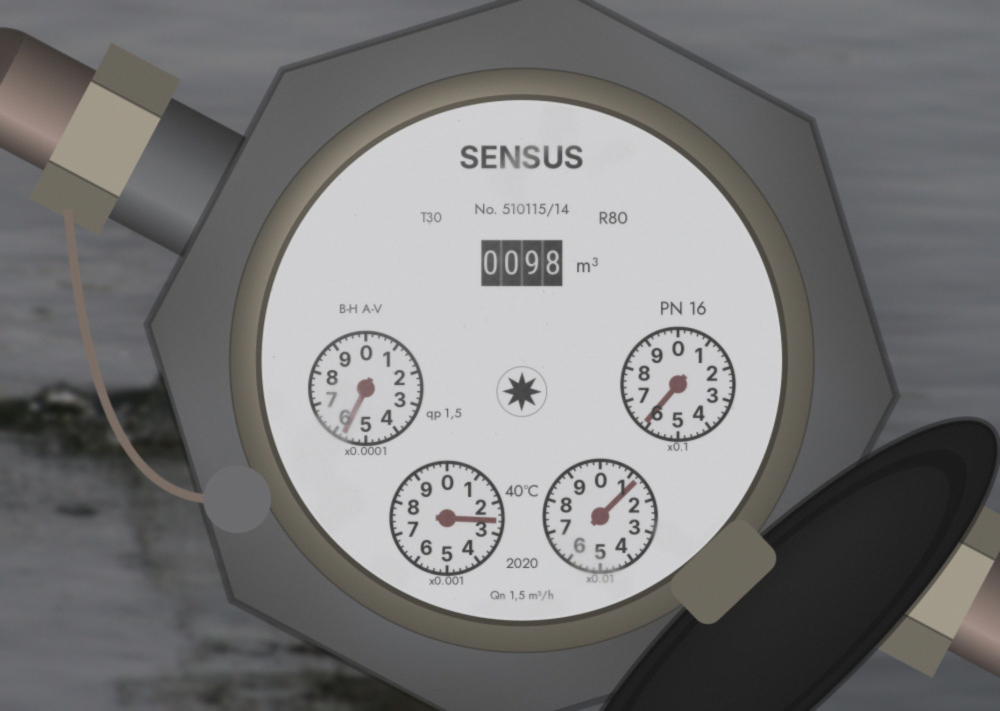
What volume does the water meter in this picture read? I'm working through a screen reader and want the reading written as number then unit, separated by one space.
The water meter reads 98.6125 m³
